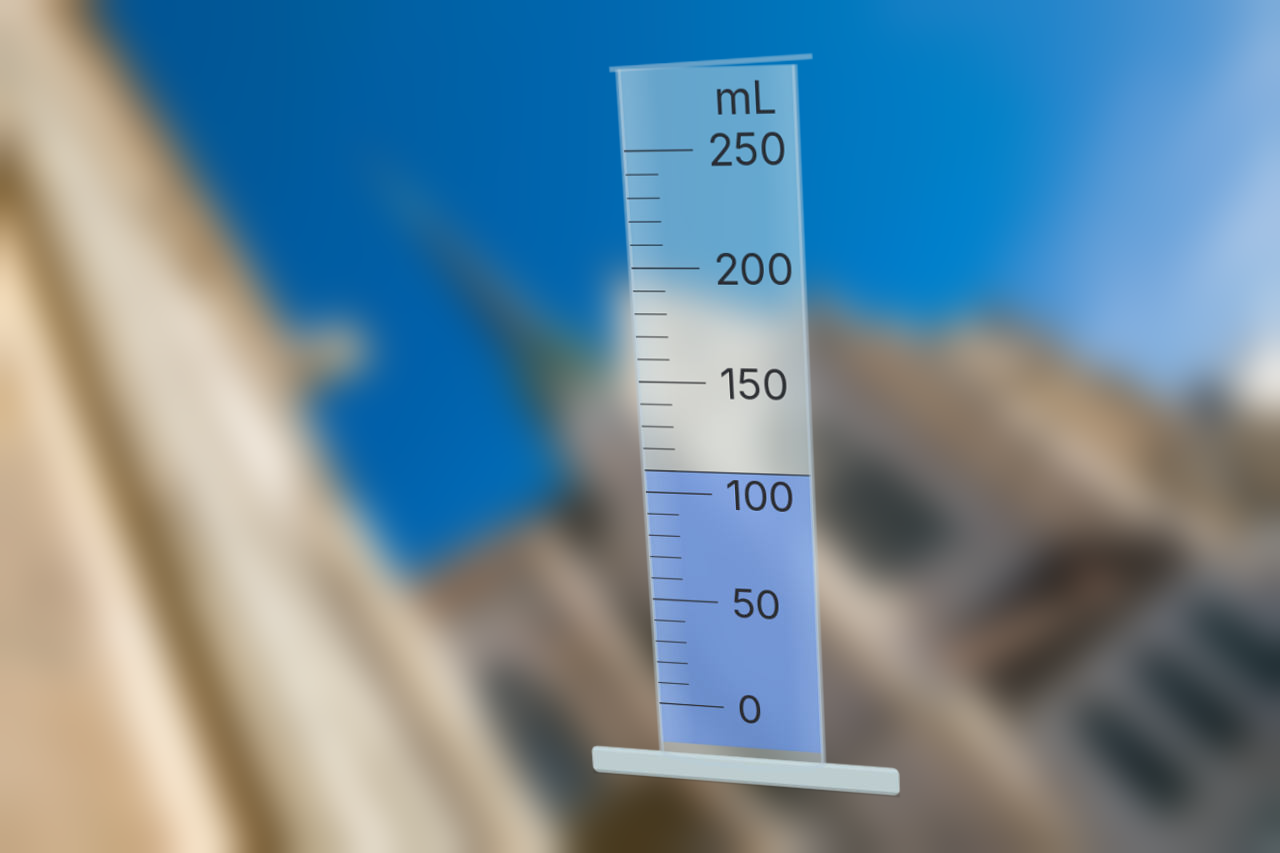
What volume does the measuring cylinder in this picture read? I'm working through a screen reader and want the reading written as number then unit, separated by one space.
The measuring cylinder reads 110 mL
